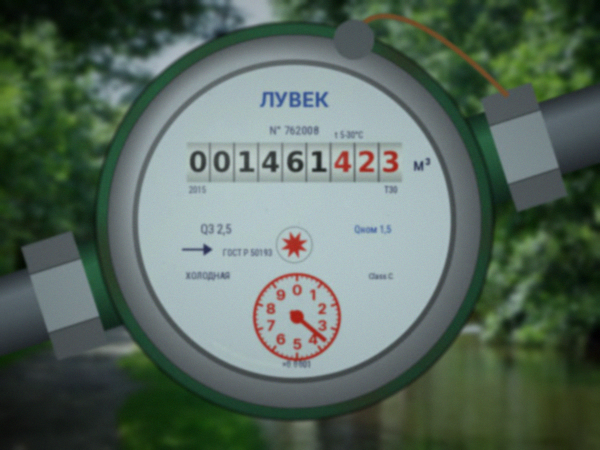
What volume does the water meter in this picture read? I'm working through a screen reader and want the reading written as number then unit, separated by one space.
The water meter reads 1461.4233 m³
